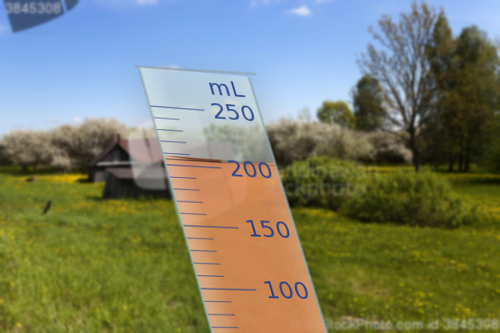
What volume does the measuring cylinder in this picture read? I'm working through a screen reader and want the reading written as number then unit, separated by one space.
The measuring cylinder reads 205 mL
